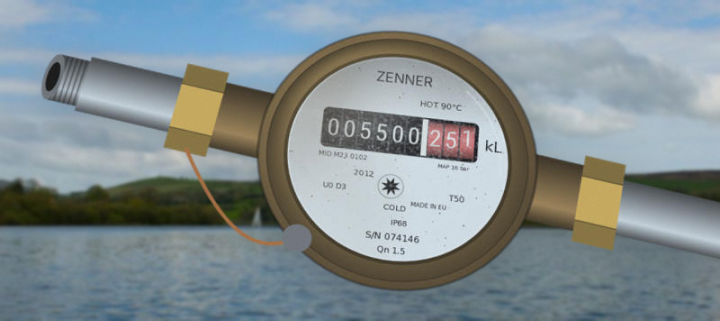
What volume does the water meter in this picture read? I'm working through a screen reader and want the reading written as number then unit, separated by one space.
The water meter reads 5500.251 kL
